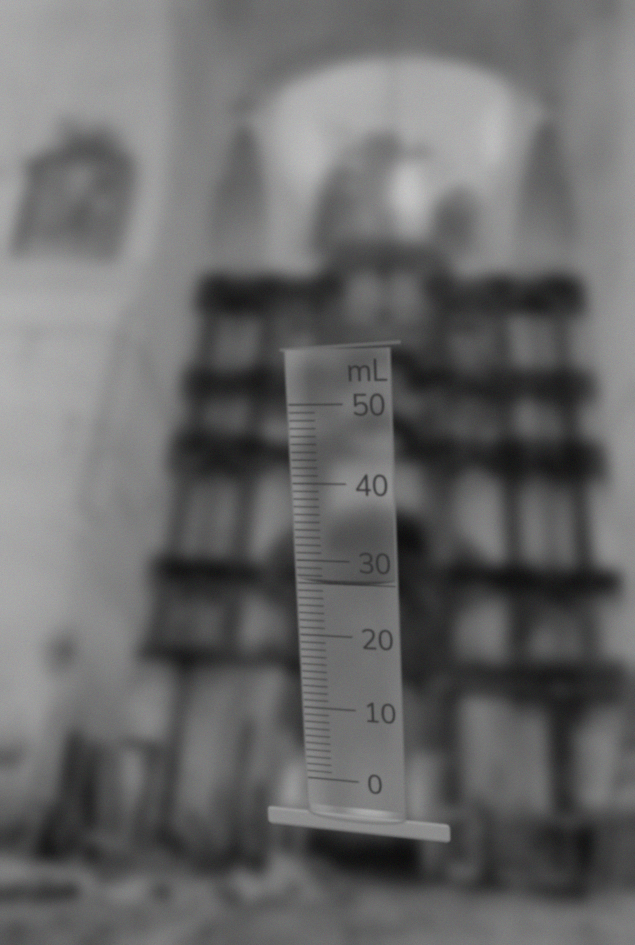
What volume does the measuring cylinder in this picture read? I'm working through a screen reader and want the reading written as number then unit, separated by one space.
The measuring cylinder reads 27 mL
